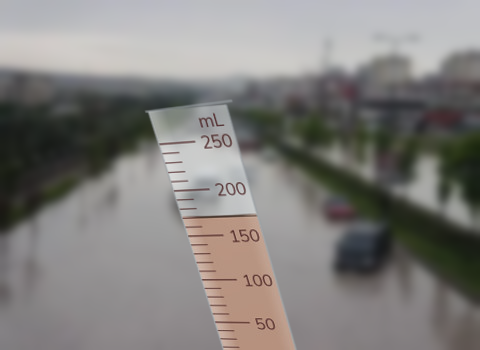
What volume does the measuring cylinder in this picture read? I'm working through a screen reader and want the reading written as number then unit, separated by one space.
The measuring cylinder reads 170 mL
